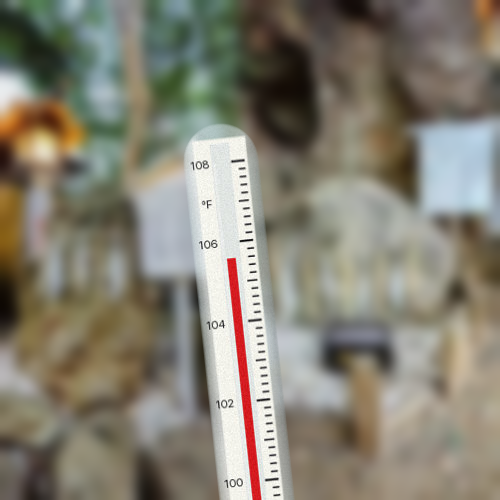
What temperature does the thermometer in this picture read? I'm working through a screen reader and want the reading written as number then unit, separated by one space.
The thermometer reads 105.6 °F
